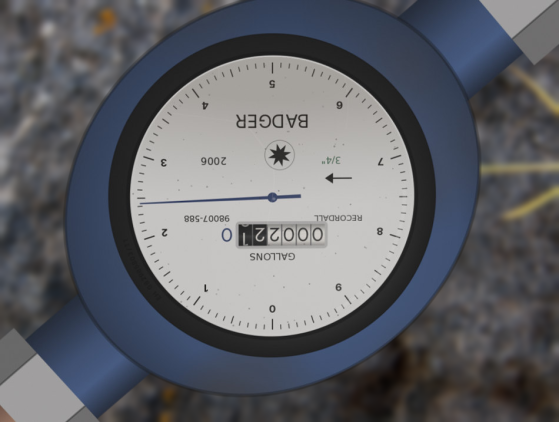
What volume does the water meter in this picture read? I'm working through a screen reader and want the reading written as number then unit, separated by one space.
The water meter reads 2212.4 gal
